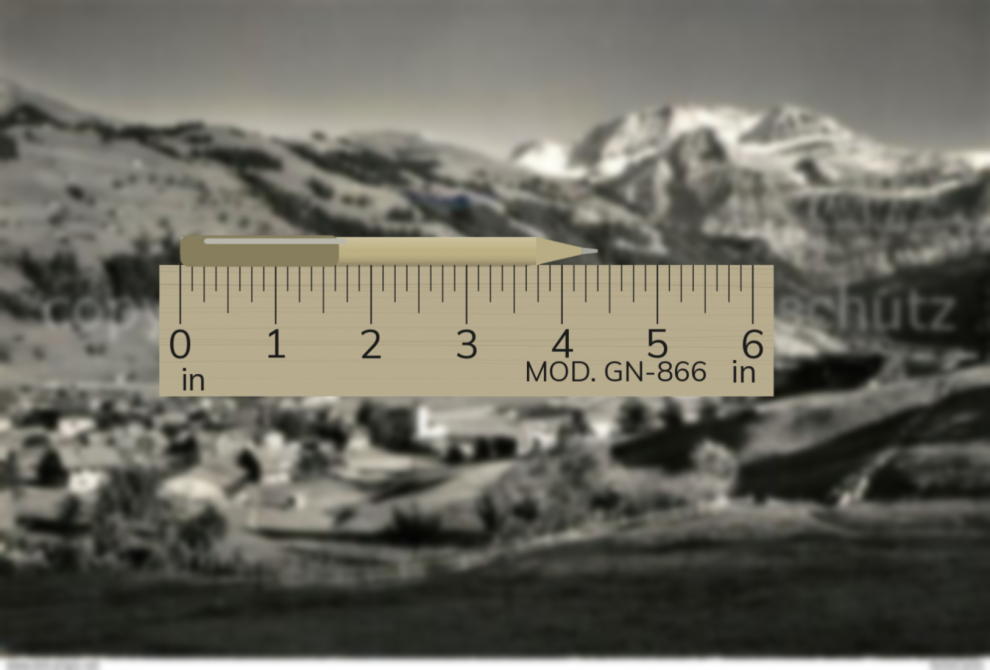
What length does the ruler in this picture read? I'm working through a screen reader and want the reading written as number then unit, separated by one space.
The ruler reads 4.375 in
